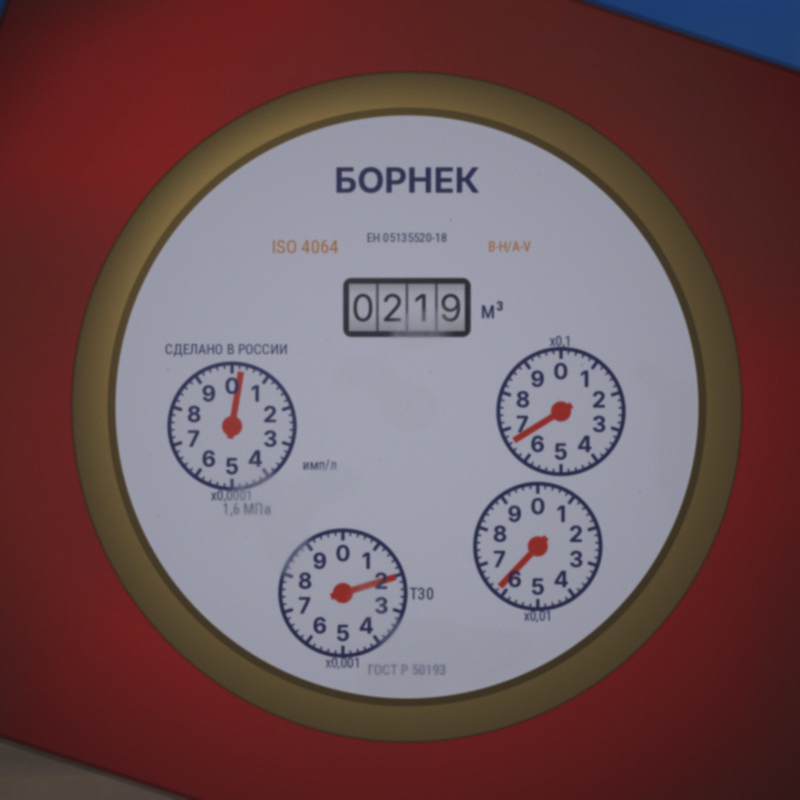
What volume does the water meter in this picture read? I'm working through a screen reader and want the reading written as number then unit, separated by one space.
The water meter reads 219.6620 m³
